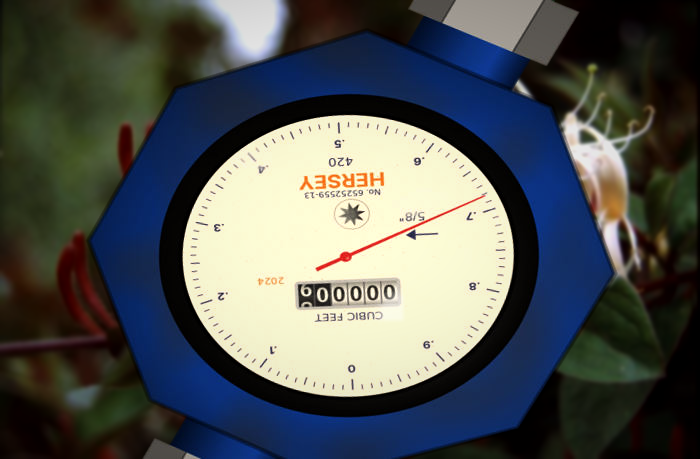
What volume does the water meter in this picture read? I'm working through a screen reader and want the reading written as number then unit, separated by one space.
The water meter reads 8.68 ft³
